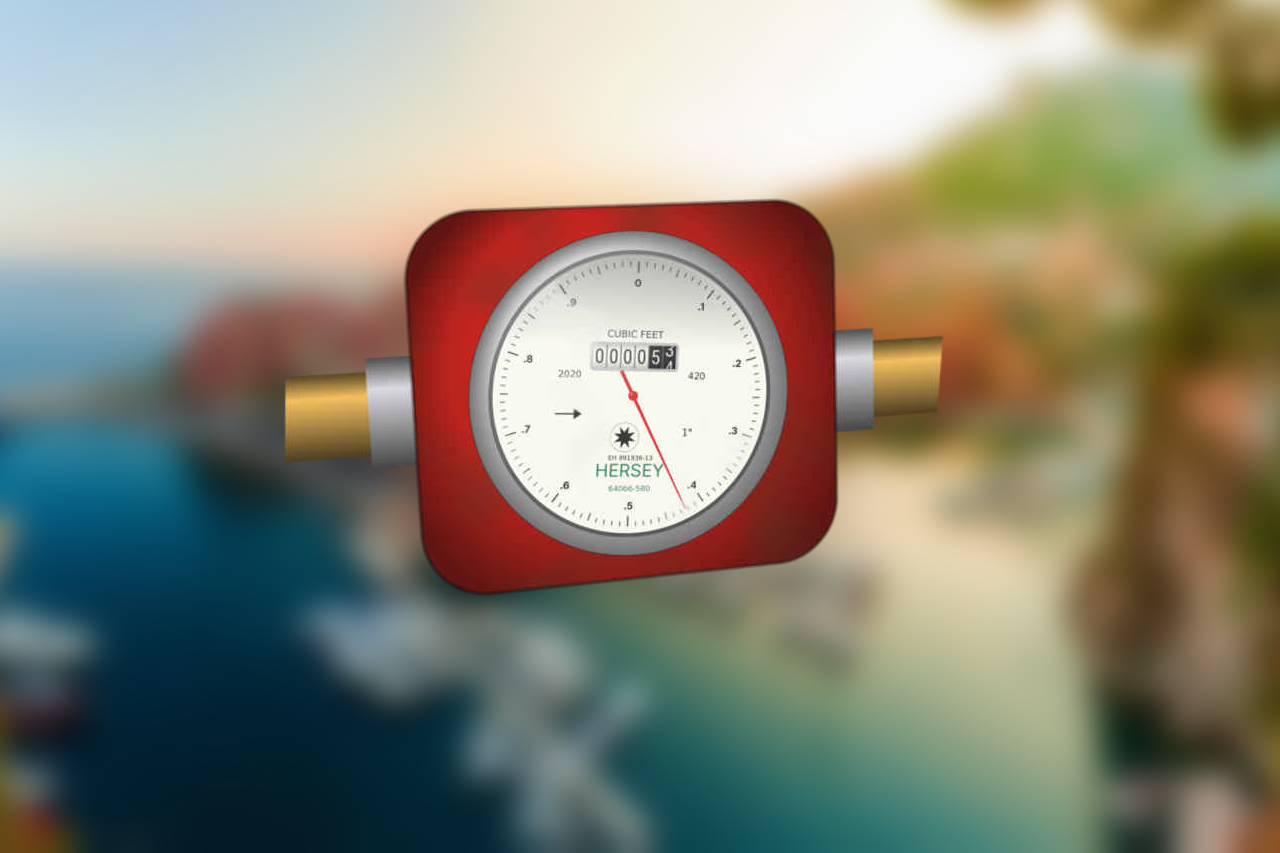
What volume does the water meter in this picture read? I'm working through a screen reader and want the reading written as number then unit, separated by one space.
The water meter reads 53.42 ft³
